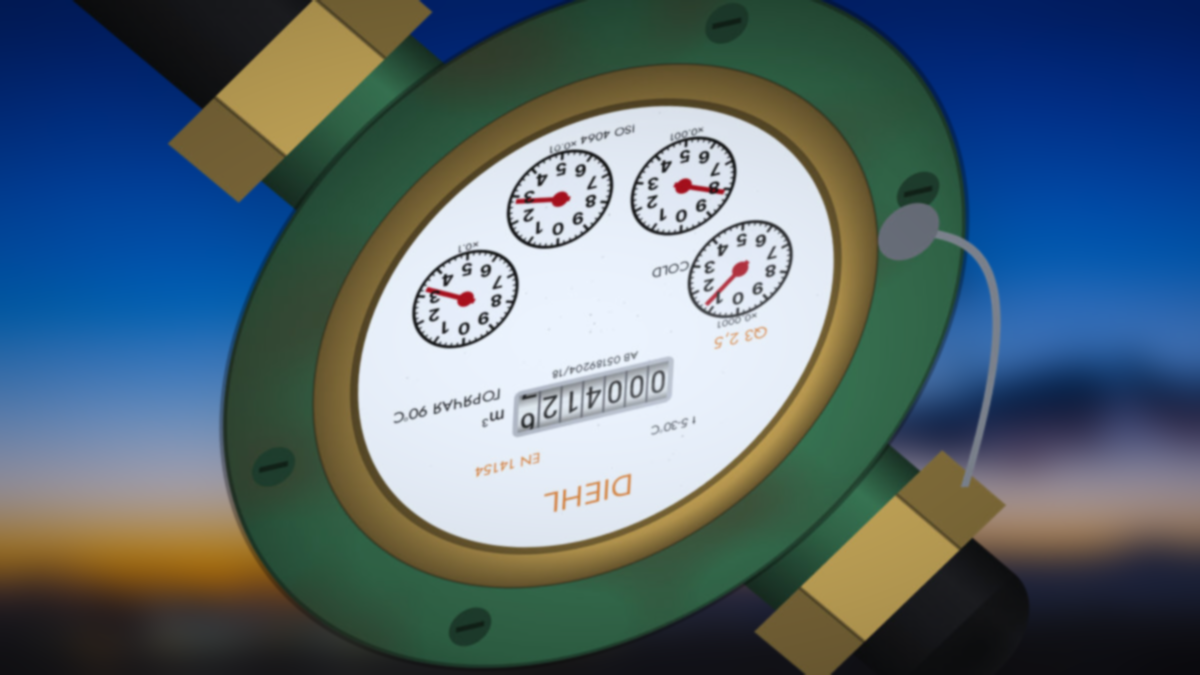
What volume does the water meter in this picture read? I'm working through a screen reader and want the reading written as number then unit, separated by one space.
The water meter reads 4126.3281 m³
